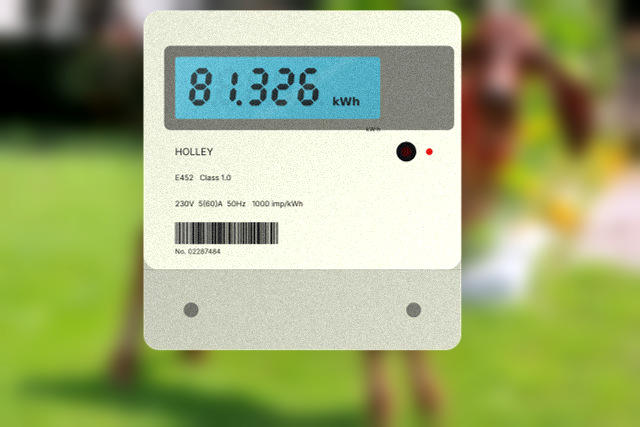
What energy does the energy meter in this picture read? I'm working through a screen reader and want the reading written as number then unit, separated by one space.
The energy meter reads 81.326 kWh
